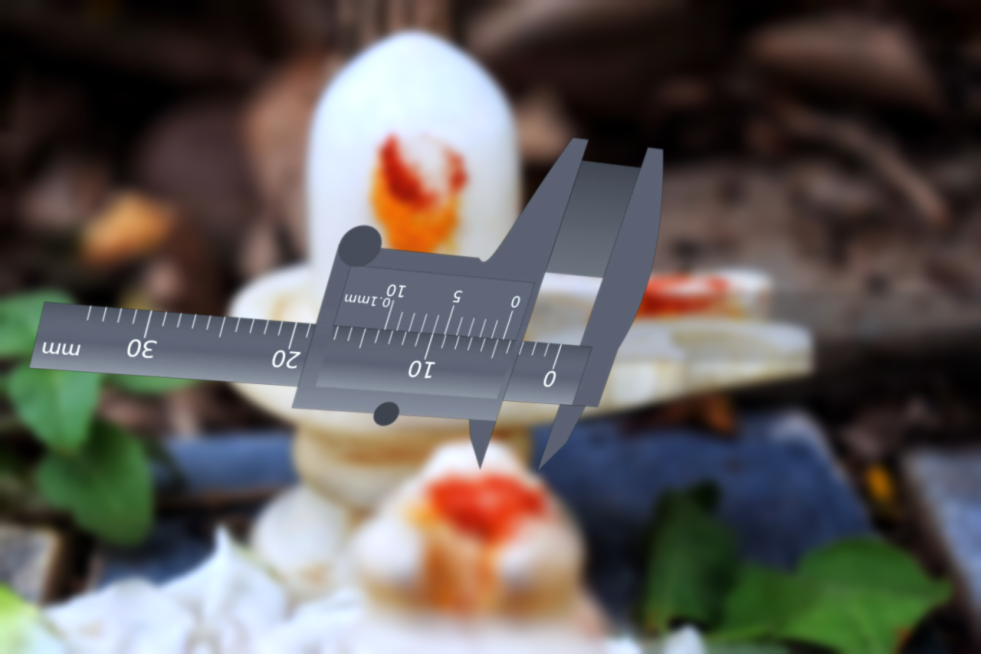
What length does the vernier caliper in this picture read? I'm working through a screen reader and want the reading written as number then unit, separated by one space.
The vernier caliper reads 4.6 mm
